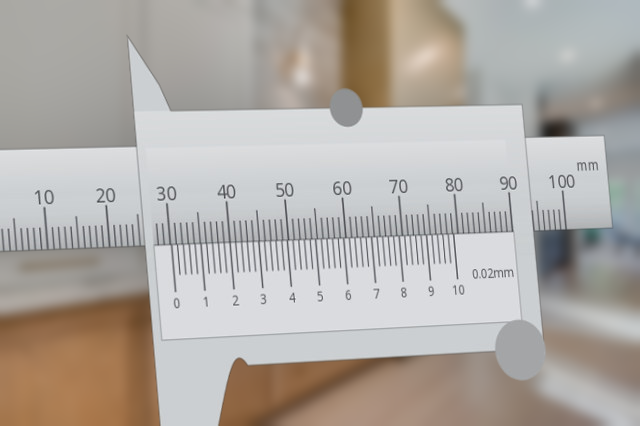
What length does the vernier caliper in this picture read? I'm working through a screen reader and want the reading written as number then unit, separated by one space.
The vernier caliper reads 30.2 mm
